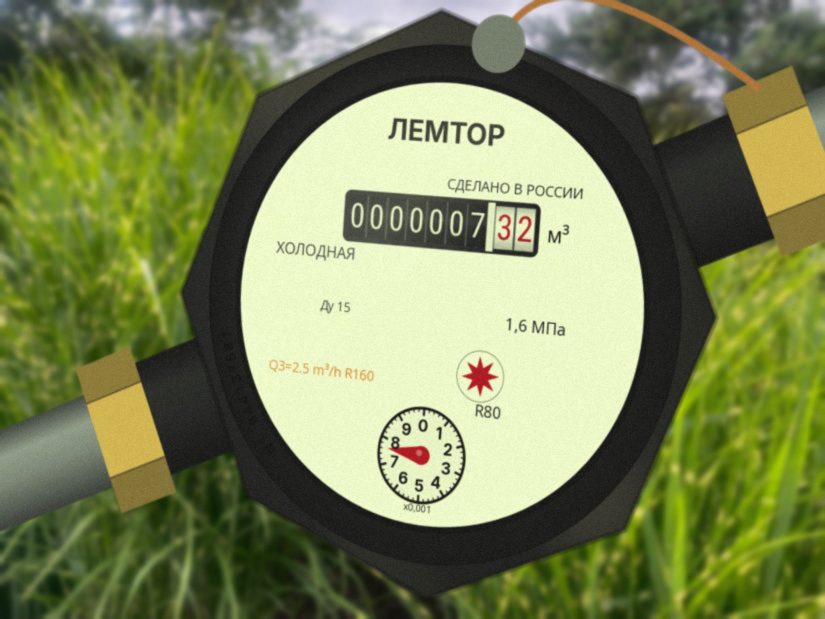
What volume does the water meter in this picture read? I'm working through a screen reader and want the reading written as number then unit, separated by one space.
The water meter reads 7.327 m³
